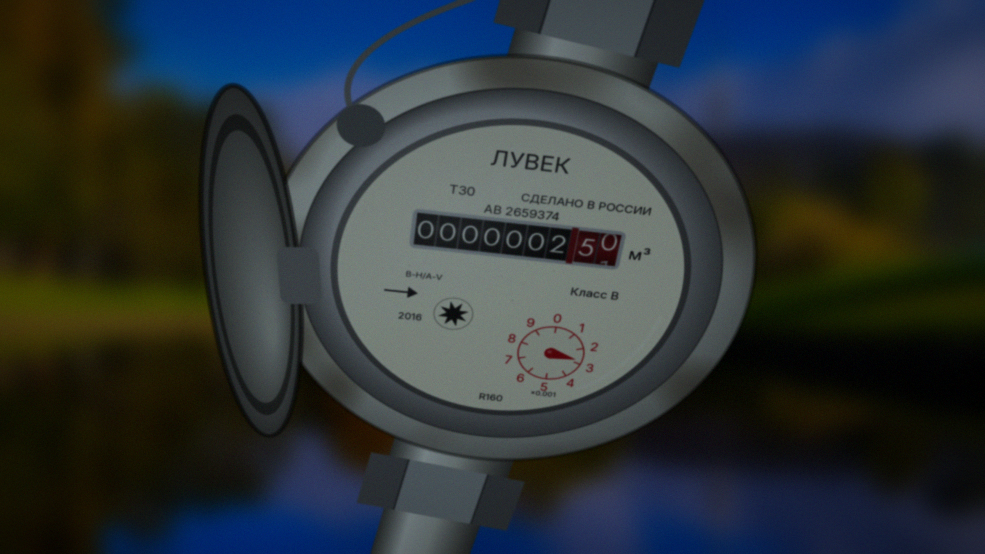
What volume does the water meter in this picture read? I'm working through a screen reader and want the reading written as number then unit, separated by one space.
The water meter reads 2.502 m³
